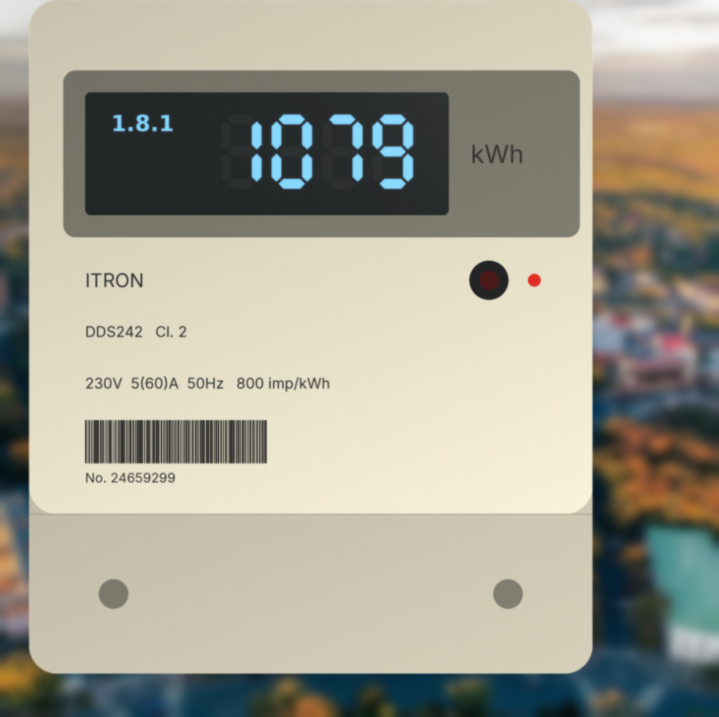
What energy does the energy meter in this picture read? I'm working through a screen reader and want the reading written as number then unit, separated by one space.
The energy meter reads 1079 kWh
